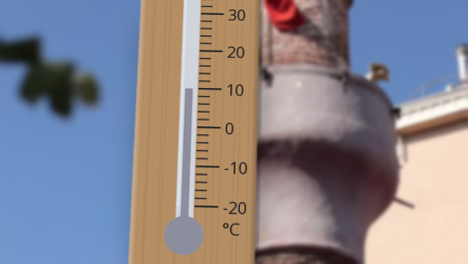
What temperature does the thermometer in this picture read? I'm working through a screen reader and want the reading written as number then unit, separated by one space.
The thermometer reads 10 °C
